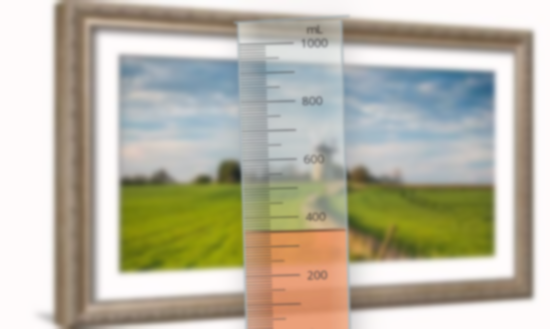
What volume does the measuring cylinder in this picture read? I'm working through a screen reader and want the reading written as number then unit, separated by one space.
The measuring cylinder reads 350 mL
